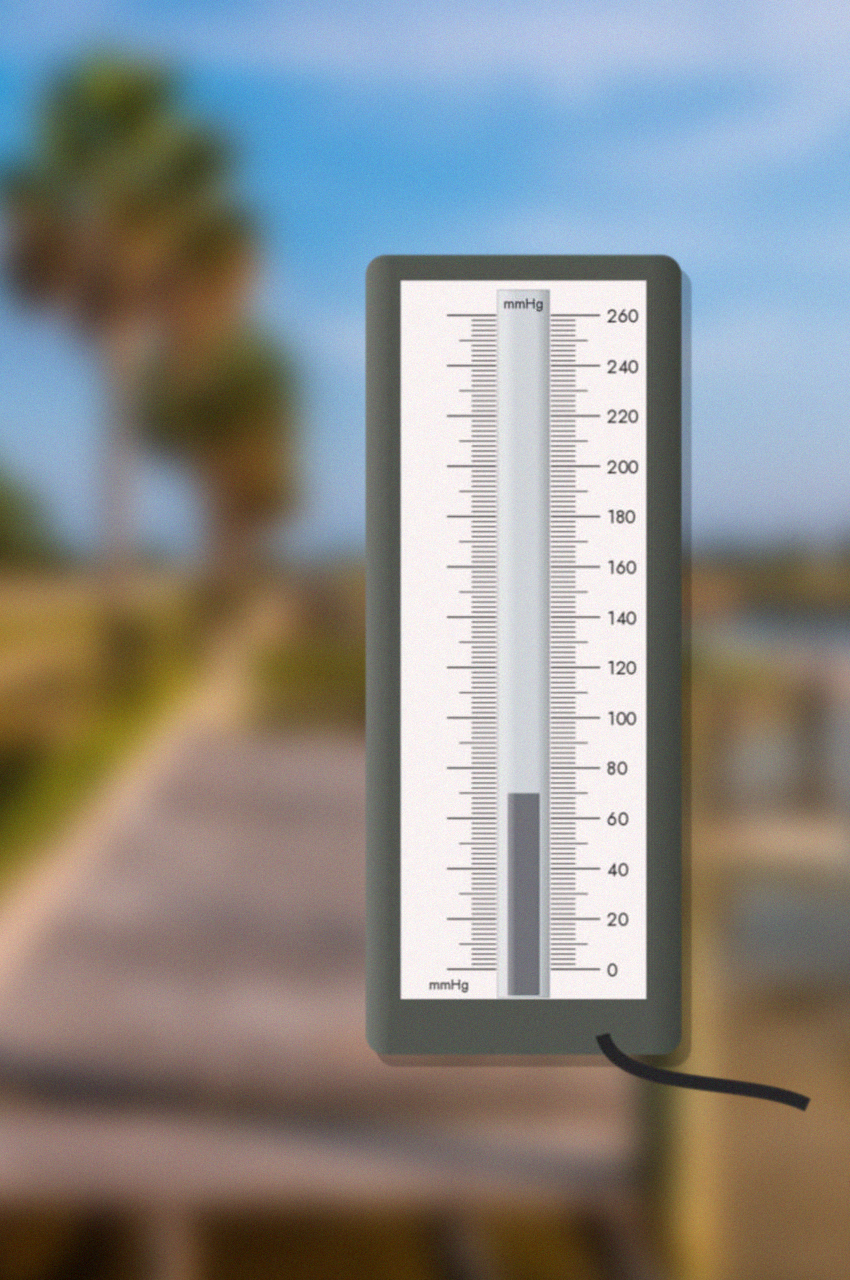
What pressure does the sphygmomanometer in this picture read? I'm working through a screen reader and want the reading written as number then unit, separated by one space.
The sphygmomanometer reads 70 mmHg
